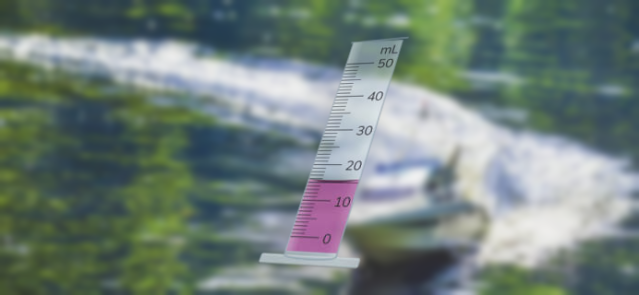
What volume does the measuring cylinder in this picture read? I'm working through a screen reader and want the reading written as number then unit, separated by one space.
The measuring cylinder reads 15 mL
